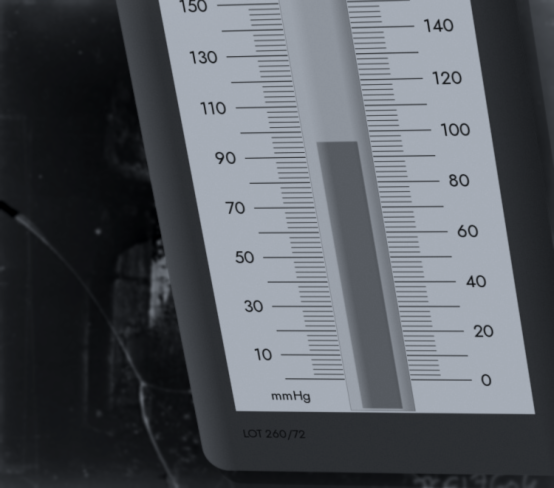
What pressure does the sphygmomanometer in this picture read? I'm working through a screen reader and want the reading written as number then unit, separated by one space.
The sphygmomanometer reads 96 mmHg
